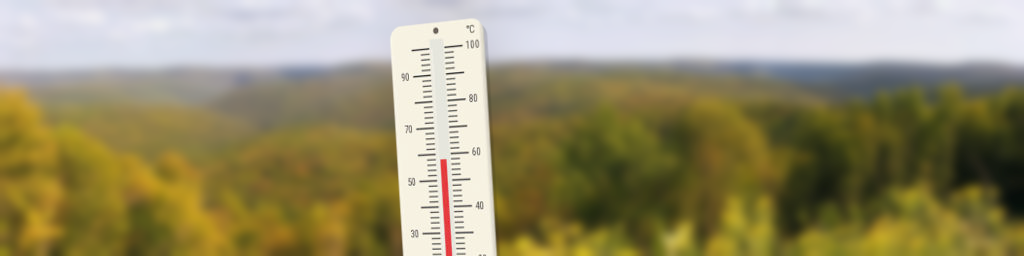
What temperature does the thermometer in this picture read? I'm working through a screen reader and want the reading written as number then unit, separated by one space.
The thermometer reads 58 °C
